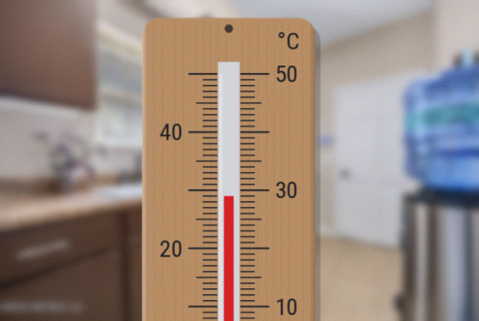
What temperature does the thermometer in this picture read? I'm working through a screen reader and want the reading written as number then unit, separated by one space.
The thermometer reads 29 °C
